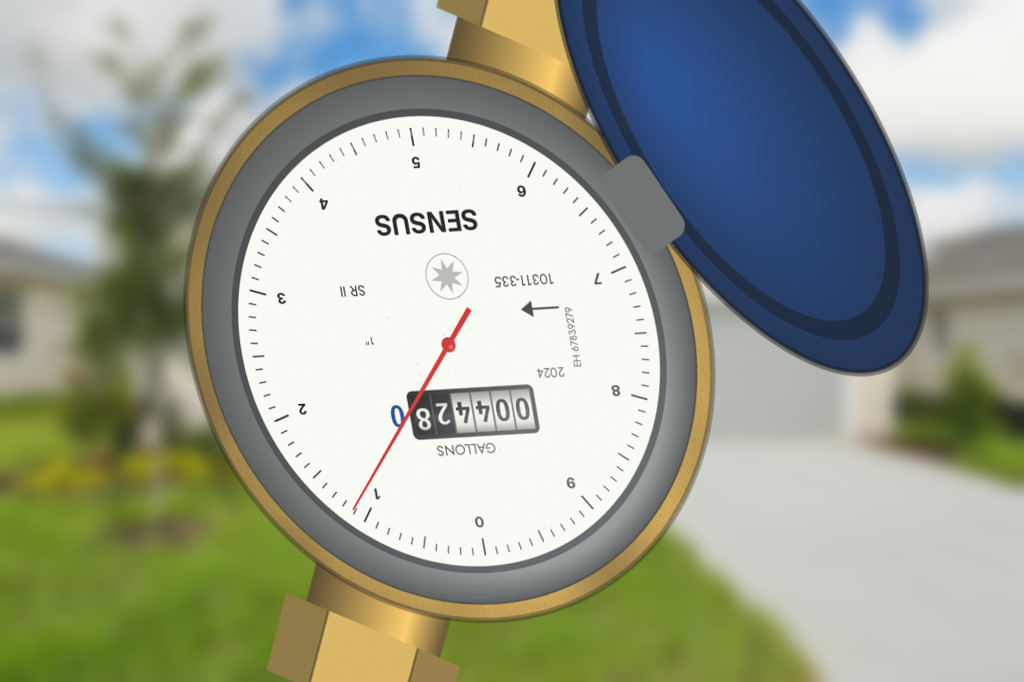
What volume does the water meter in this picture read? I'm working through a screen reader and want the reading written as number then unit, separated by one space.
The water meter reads 44281.1 gal
